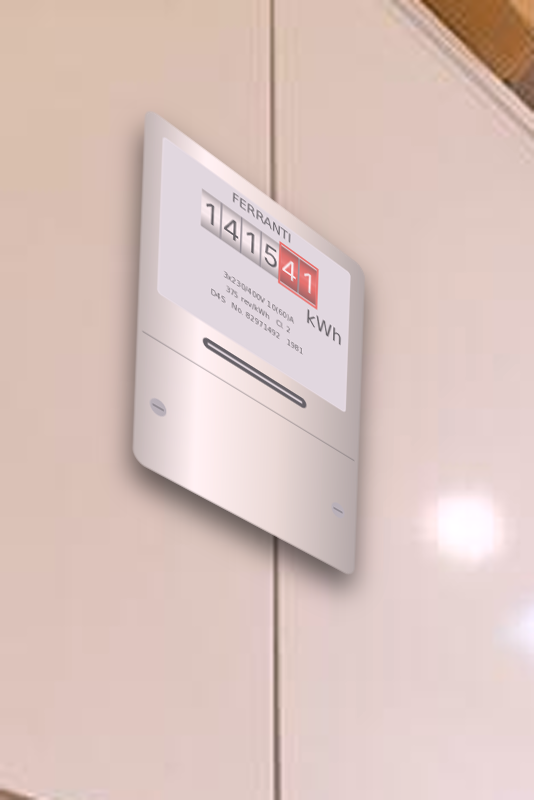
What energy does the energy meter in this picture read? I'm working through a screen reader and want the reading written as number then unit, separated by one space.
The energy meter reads 1415.41 kWh
